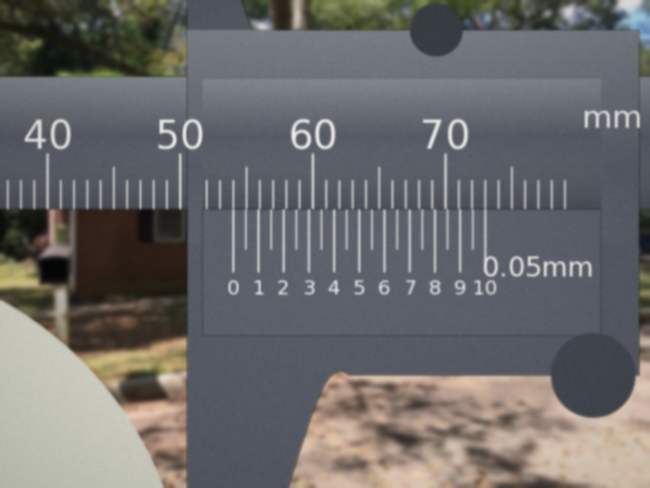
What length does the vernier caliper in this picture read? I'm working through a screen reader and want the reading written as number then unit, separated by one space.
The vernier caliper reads 54.0 mm
